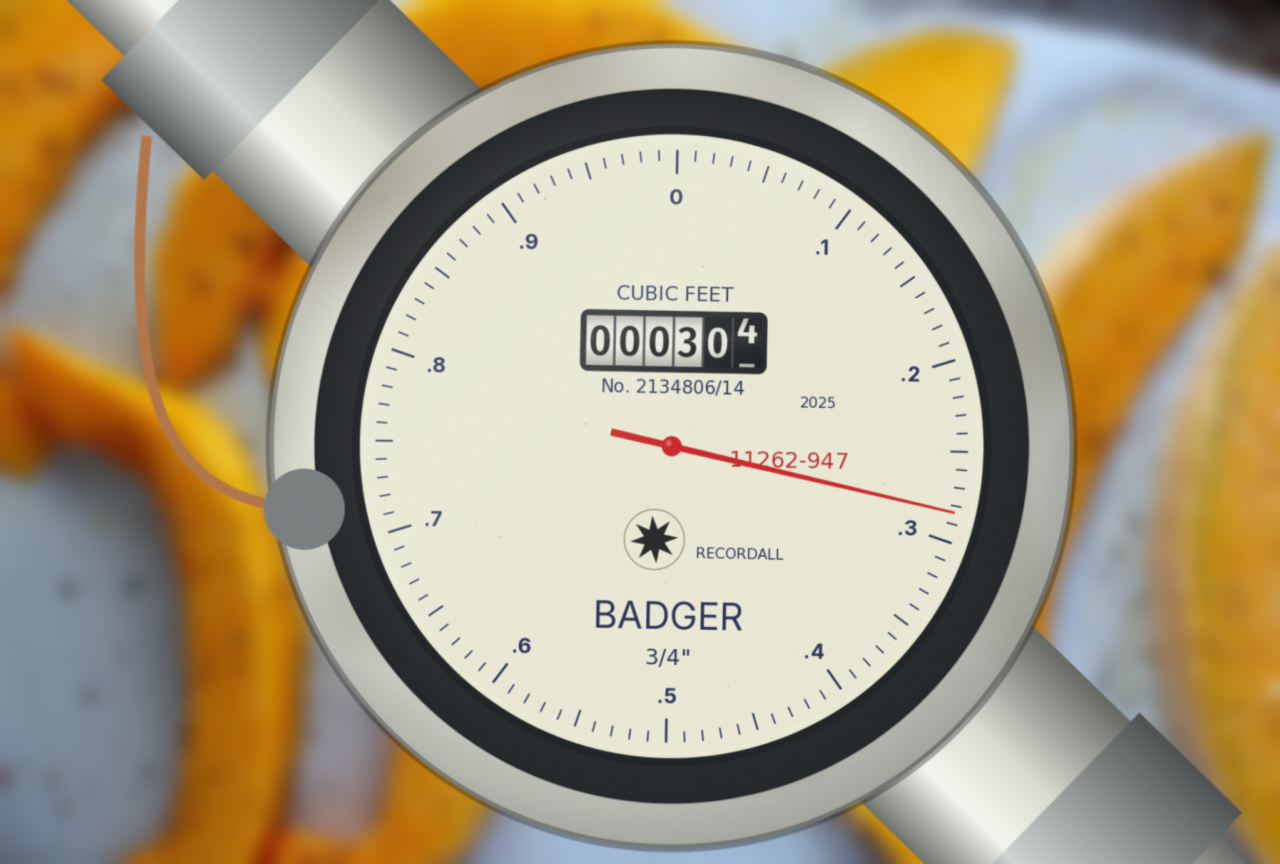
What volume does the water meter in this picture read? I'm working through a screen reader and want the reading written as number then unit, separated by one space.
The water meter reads 304.28 ft³
